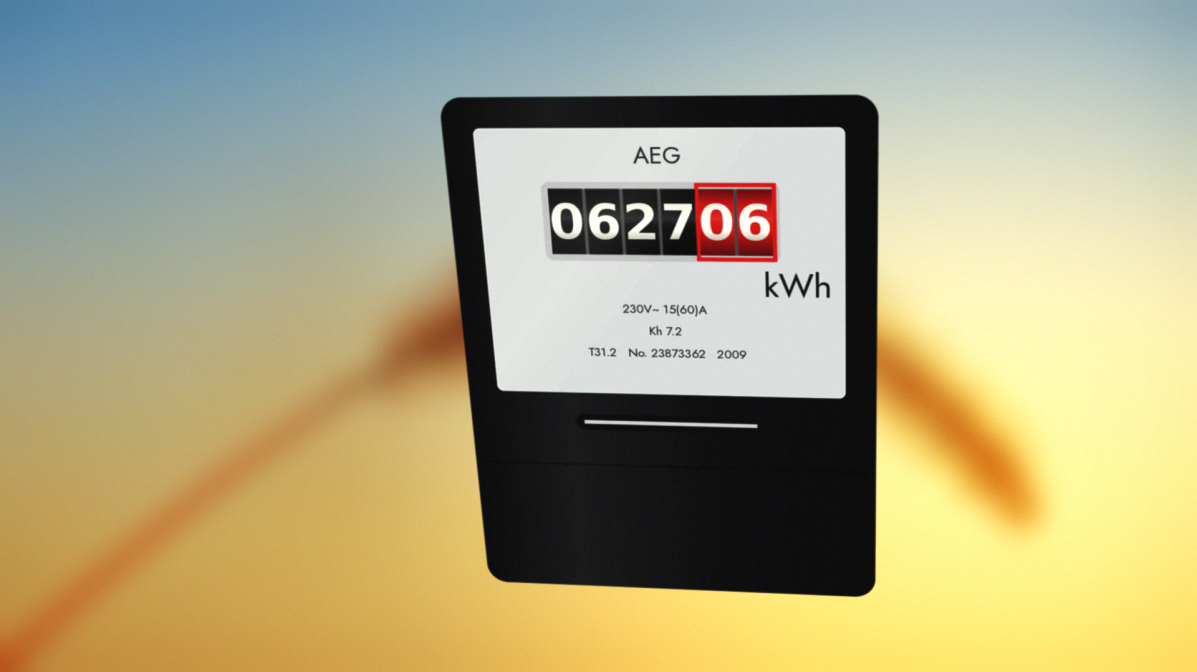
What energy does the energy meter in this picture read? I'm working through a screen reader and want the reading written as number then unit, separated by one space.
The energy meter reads 627.06 kWh
